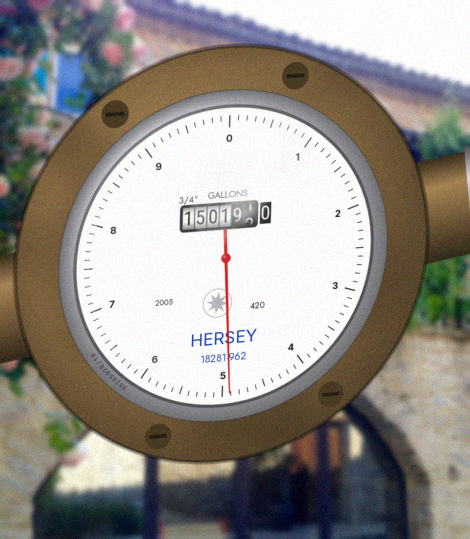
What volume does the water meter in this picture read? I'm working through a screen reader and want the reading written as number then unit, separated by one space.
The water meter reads 1501914.9 gal
